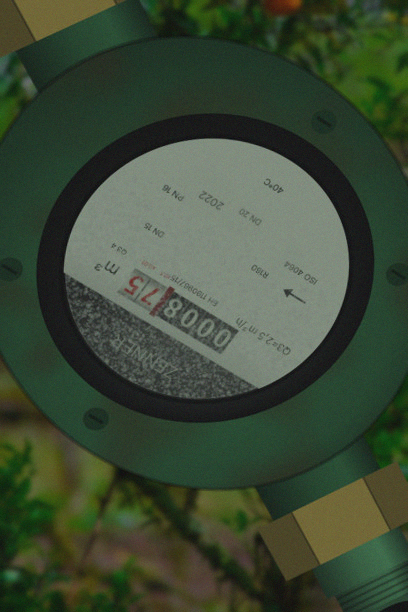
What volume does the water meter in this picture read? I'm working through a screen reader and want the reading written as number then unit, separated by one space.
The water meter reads 8.75 m³
